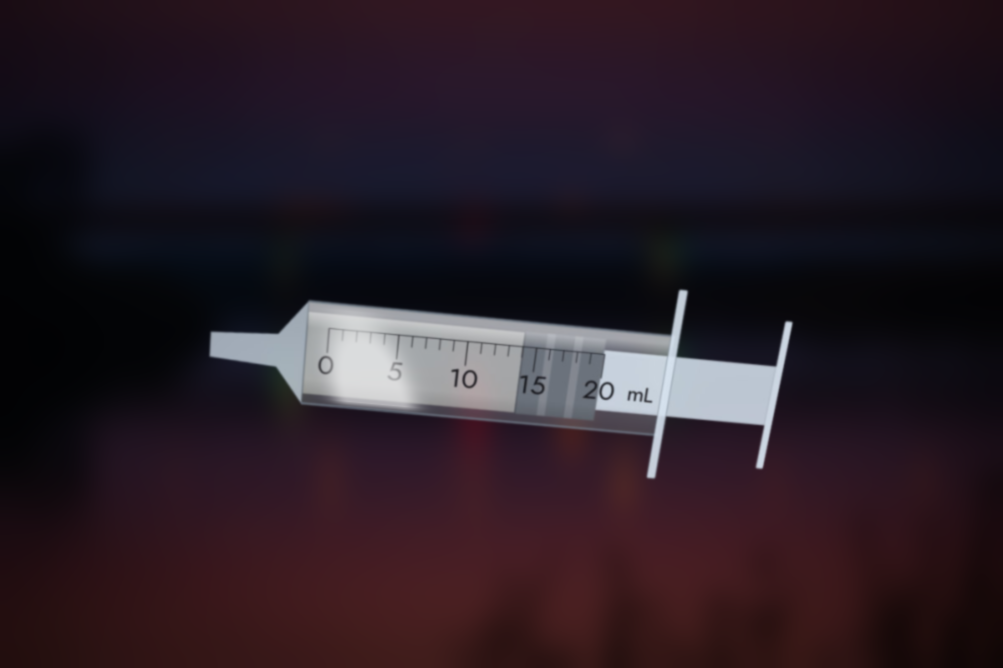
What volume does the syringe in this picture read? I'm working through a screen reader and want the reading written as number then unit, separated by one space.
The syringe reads 14 mL
